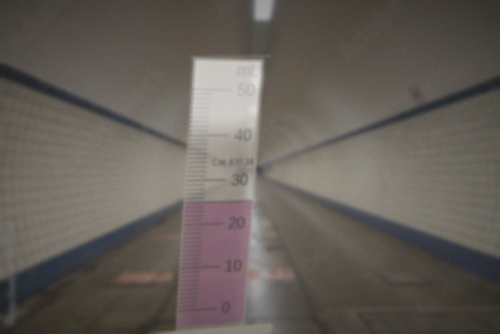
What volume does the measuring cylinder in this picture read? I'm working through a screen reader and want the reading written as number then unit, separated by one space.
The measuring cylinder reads 25 mL
